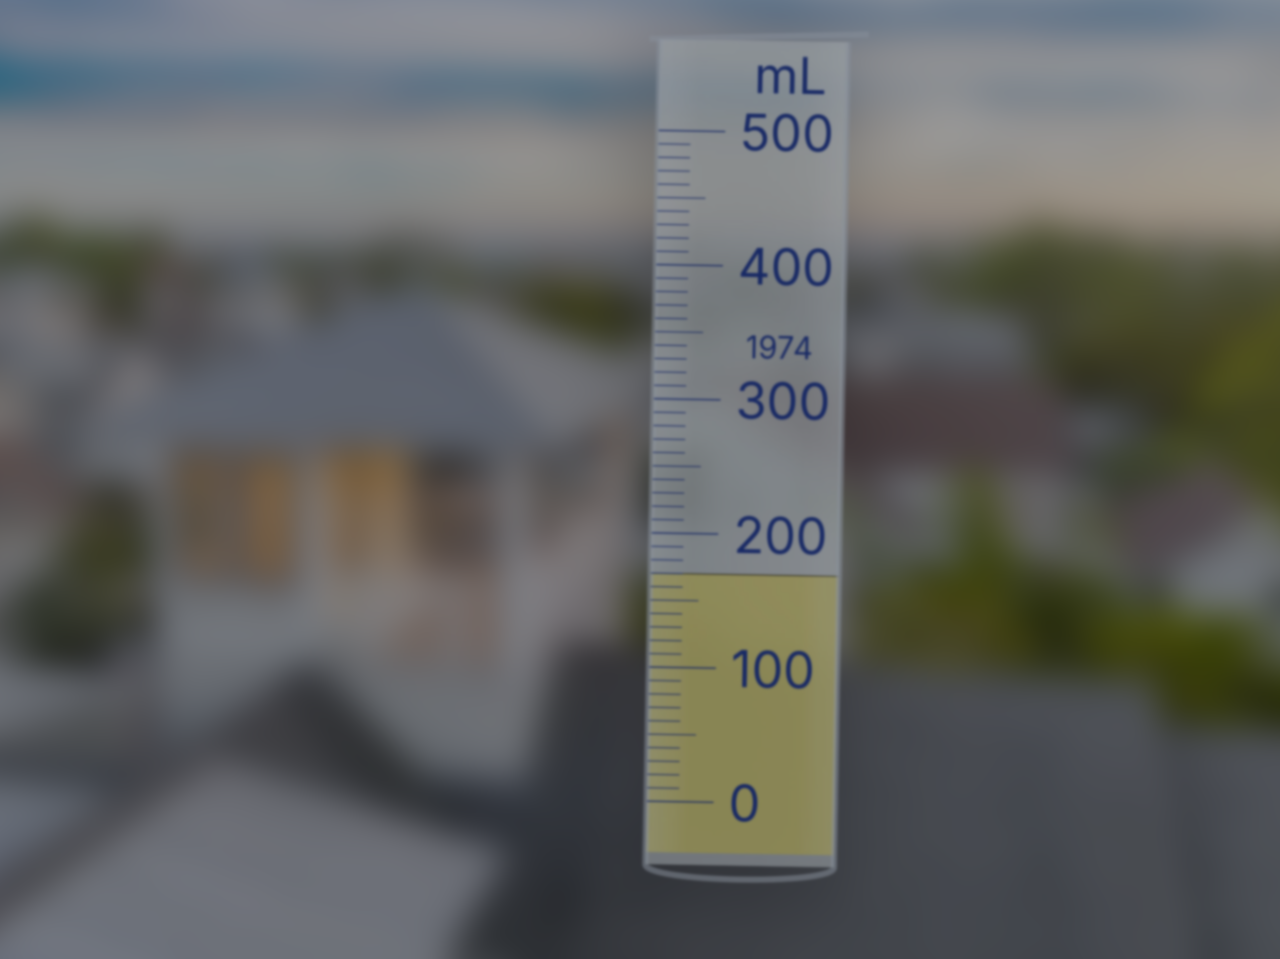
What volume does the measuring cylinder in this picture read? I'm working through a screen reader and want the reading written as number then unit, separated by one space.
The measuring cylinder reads 170 mL
